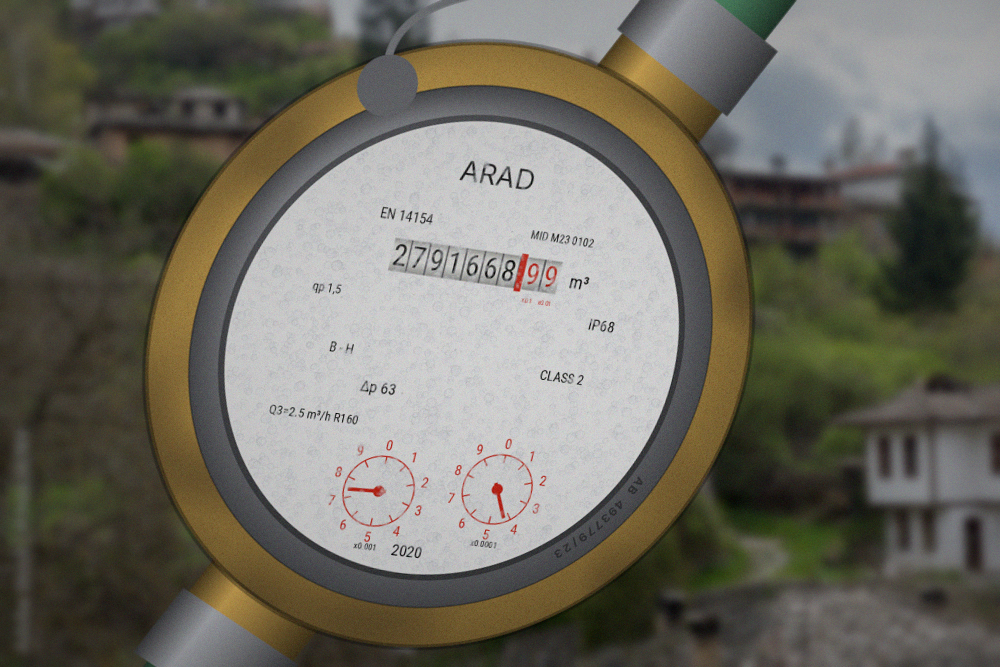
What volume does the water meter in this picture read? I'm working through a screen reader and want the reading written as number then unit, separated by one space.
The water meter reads 2791668.9974 m³
